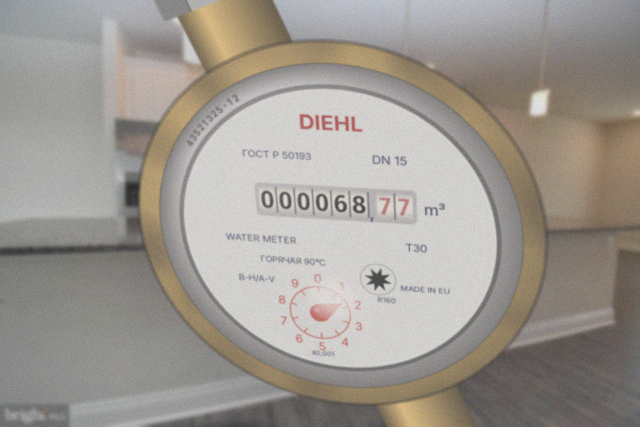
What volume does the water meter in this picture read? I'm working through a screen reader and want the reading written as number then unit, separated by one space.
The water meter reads 68.771 m³
